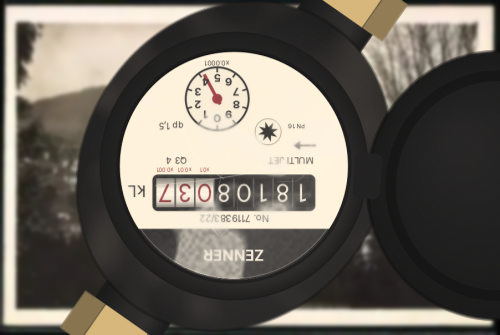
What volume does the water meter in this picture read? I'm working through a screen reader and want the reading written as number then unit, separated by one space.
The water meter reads 18108.0374 kL
